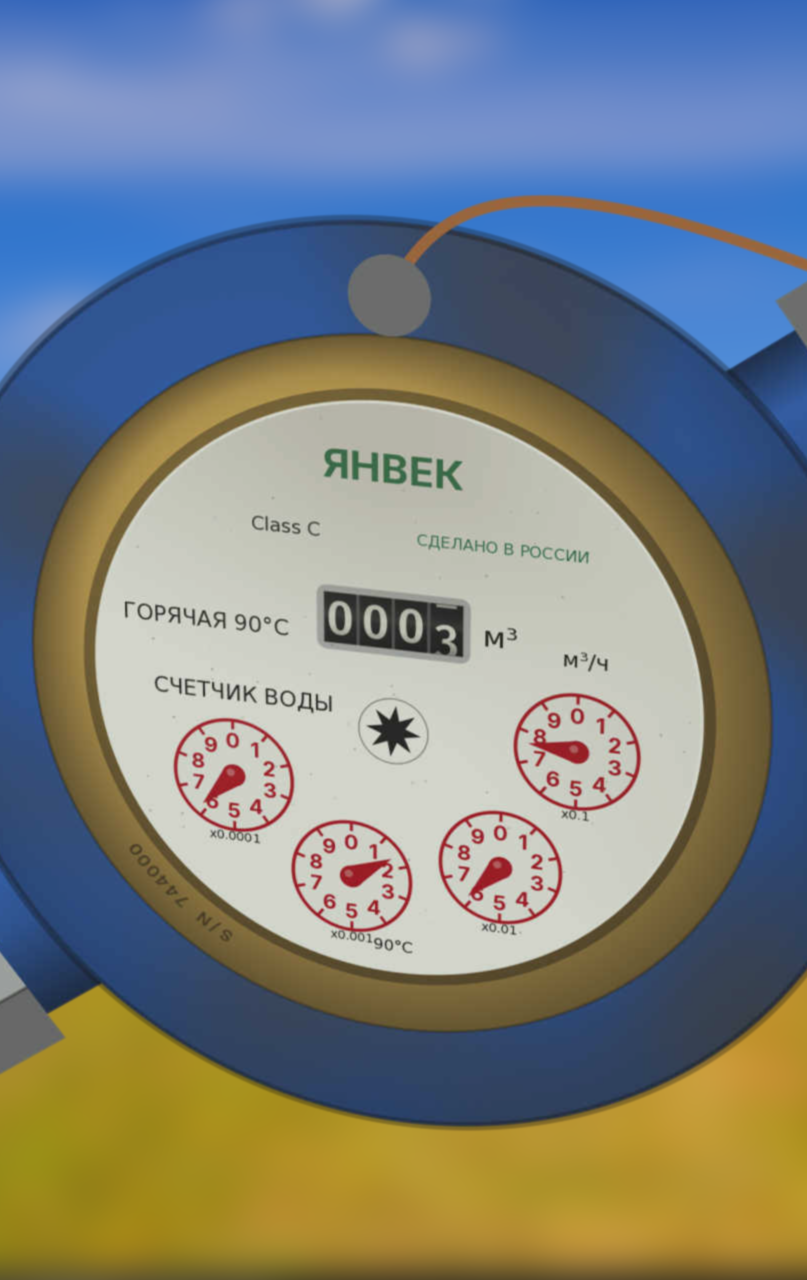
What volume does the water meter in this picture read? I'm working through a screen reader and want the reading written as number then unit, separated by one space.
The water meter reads 2.7616 m³
